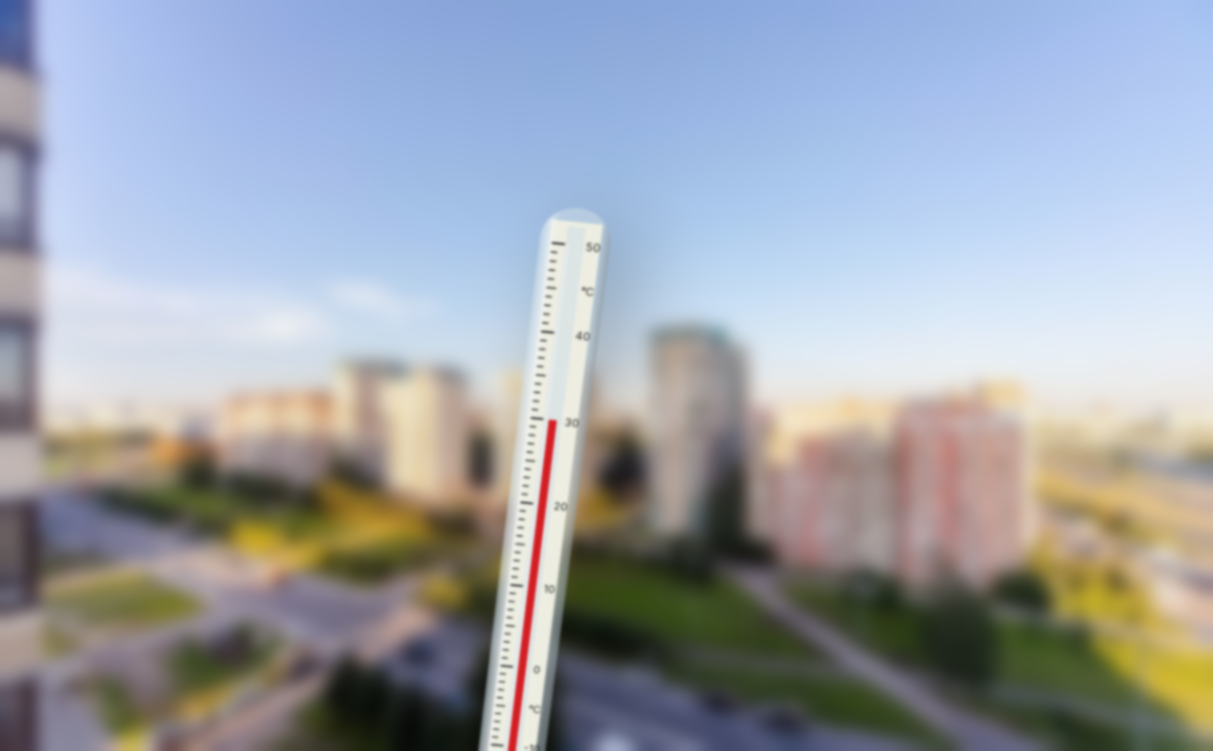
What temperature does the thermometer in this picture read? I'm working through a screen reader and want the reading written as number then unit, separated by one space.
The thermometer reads 30 °C
